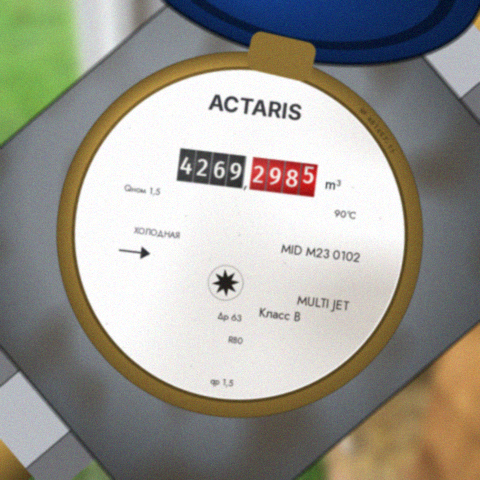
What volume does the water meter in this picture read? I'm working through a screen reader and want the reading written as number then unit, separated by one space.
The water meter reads 4269.2985 m³
